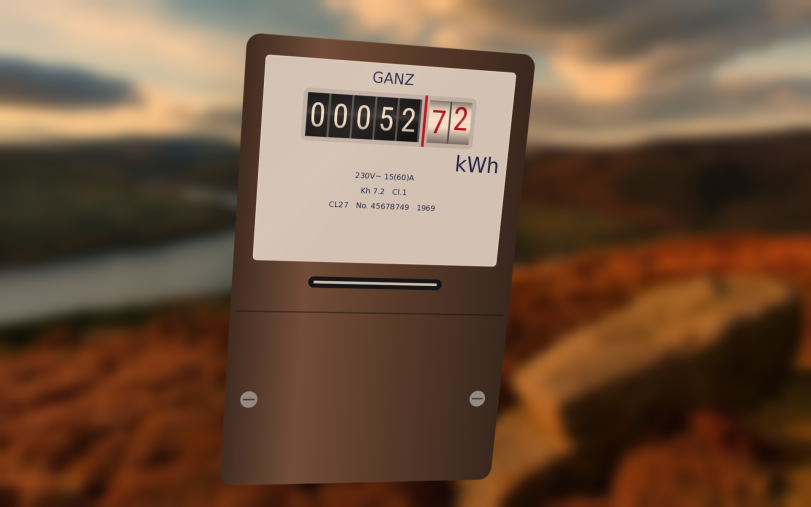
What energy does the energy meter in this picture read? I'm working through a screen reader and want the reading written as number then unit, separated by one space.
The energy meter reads 52.72 kWh
